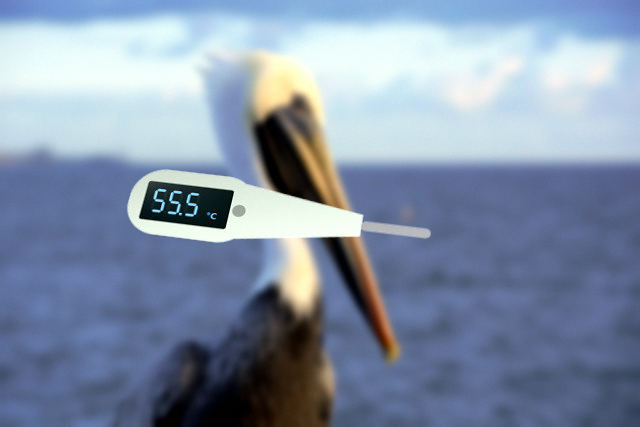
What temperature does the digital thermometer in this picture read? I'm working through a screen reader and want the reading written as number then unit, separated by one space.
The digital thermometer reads 55.5 °C
